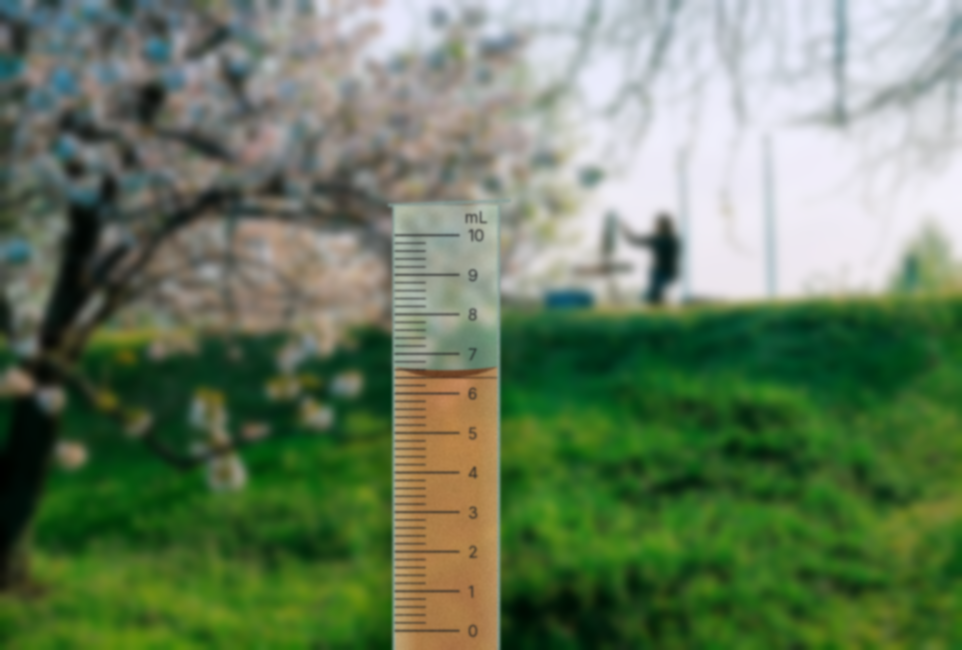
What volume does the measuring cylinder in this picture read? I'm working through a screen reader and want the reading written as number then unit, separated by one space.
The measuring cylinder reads 6.4 mL
